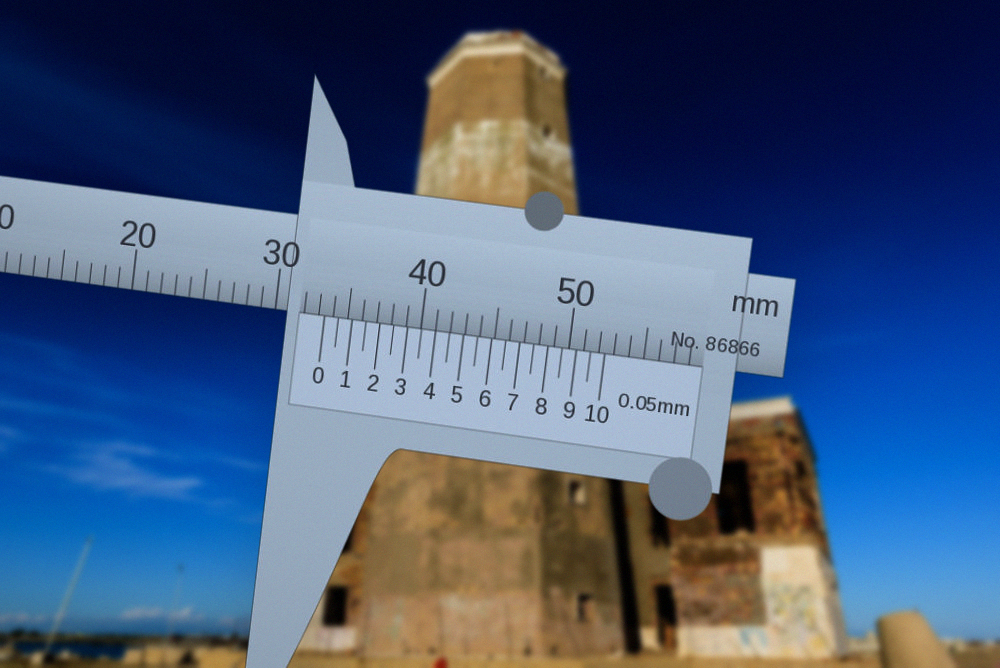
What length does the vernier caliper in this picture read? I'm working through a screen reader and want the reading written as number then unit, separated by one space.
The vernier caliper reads 33.4 mm
